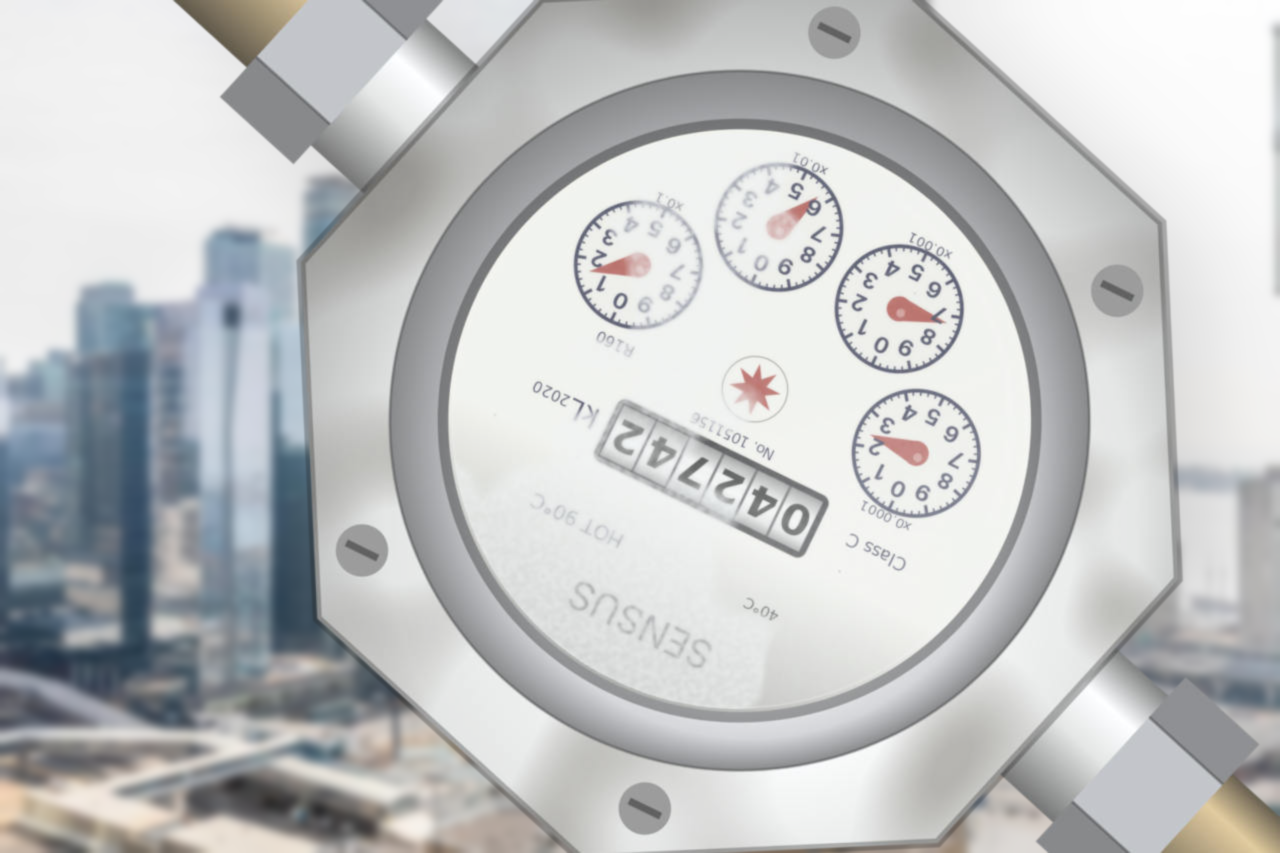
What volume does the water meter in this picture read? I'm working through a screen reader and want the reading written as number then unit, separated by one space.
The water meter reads 42742.1572 kL
